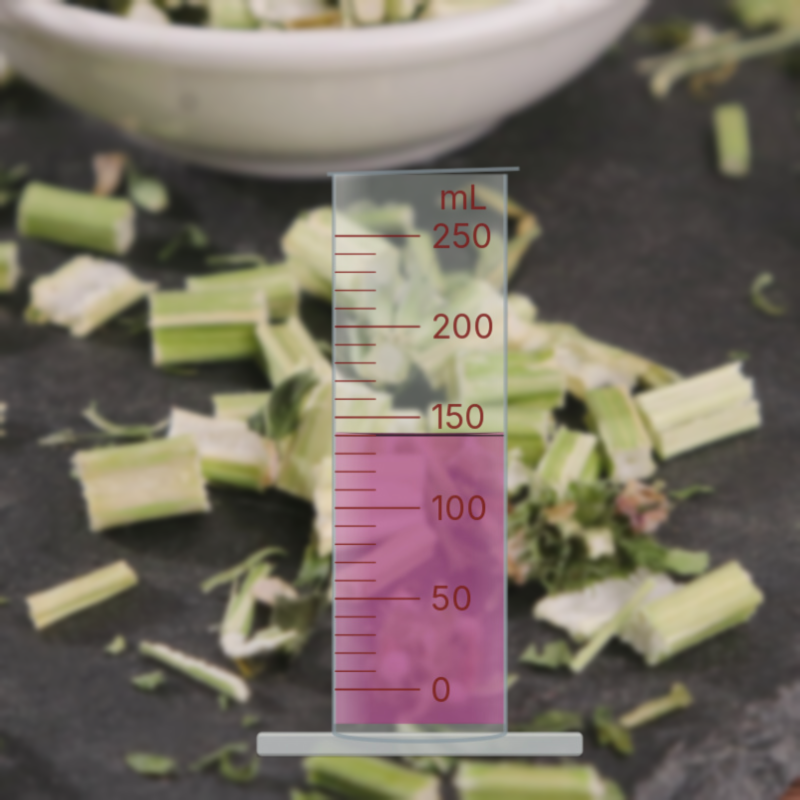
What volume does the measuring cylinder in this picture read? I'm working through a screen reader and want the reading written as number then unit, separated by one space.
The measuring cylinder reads 140 mL
